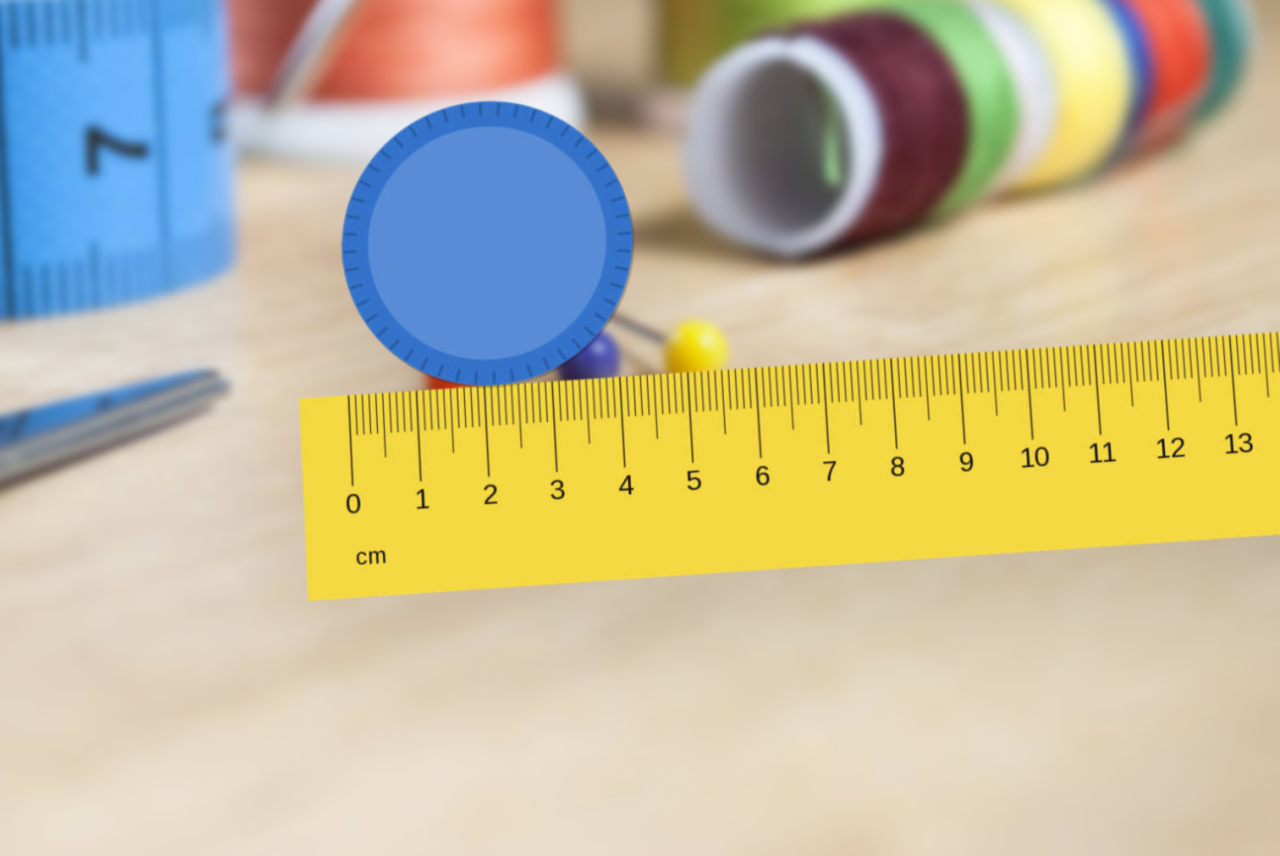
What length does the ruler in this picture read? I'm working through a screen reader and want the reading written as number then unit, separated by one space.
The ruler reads 4.3 cm
